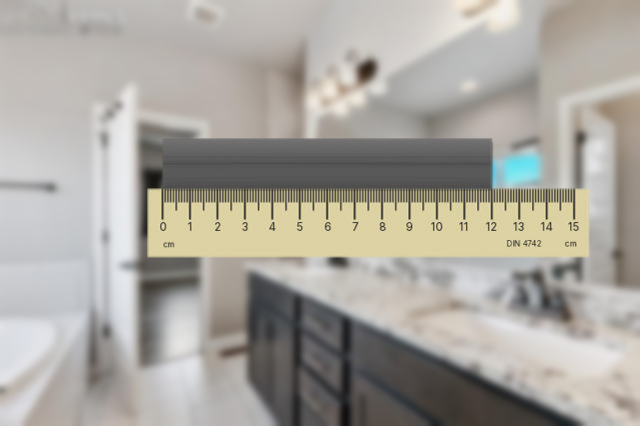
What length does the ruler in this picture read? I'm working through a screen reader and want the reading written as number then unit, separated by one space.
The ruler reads 12 cm
